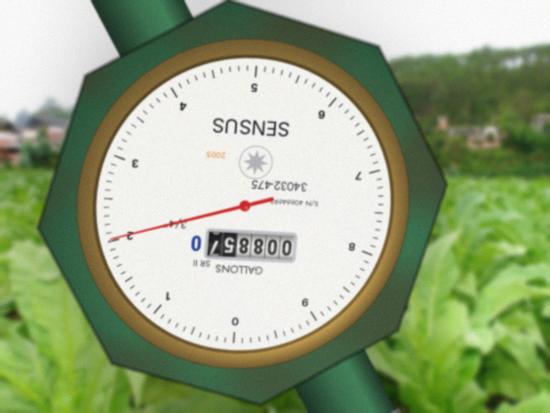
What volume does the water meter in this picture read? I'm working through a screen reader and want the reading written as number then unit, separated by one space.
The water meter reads 88572.0 gal
